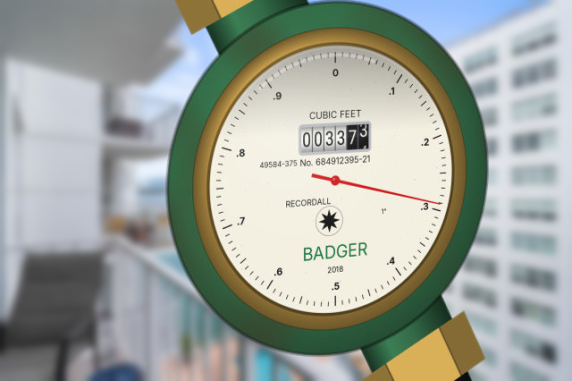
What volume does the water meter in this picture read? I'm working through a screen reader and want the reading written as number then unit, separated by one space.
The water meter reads 3373.29 ft³
